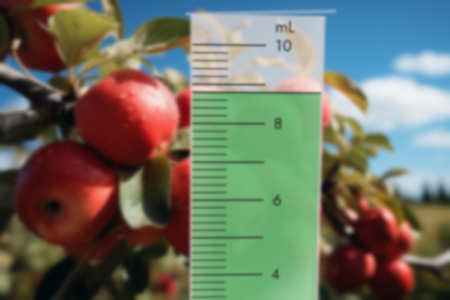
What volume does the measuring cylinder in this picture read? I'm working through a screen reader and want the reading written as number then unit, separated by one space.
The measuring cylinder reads 8.8 mL
